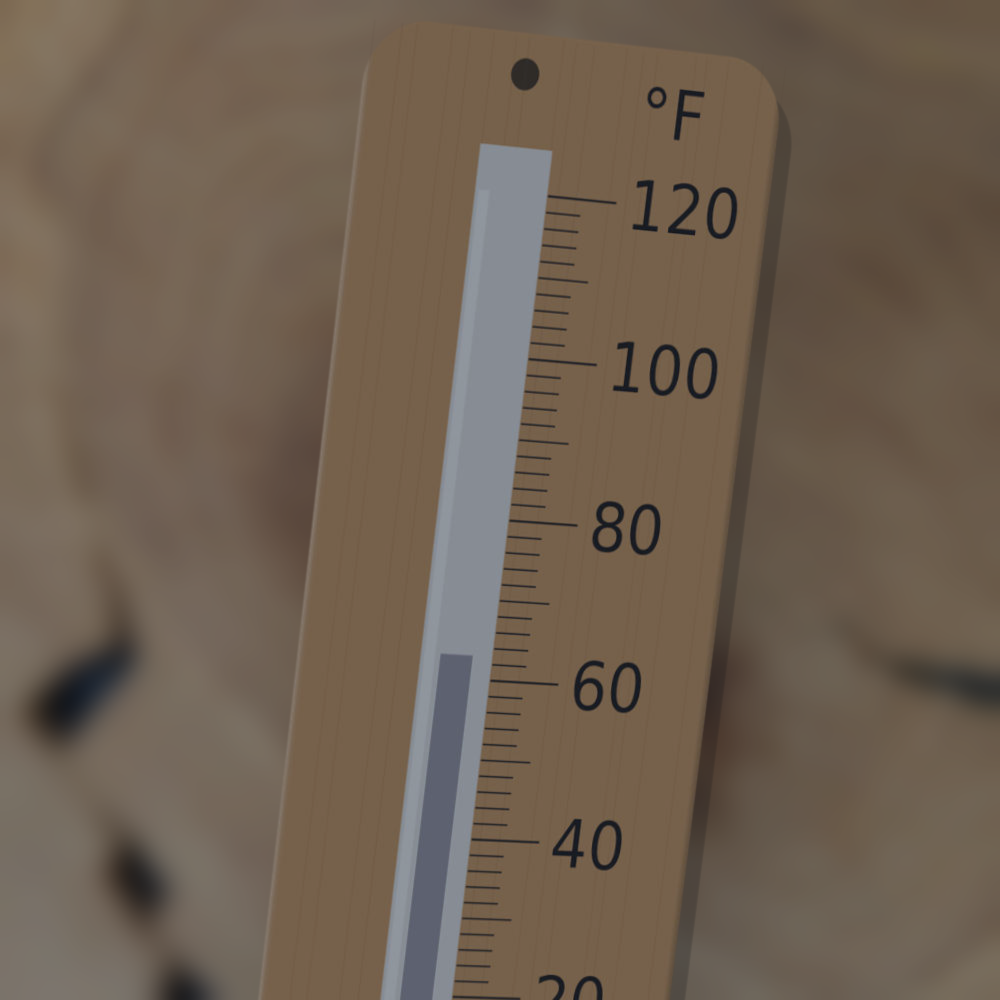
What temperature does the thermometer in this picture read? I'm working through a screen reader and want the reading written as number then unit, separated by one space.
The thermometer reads 63 °F
